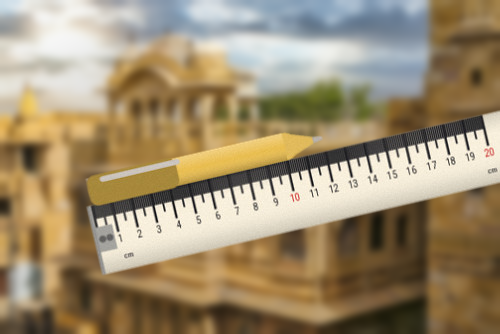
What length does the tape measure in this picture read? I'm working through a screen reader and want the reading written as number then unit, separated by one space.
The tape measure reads 12 cm
